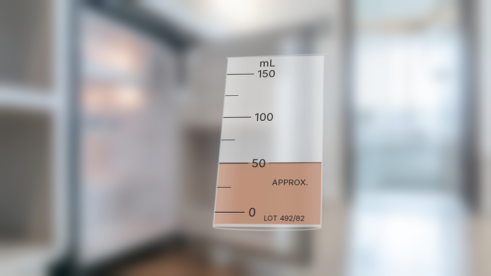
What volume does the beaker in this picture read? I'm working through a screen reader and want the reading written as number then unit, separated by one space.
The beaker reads 50 mL
